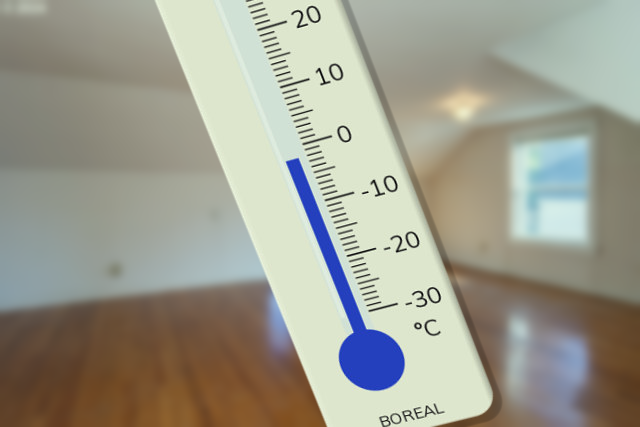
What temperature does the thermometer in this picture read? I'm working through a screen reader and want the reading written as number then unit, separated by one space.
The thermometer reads -2 °C
